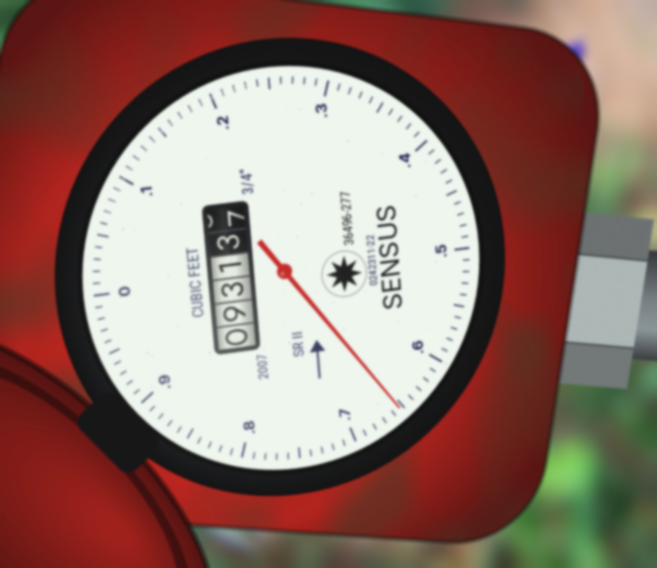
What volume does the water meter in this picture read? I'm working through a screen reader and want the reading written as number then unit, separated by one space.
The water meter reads 93136.65 ft³
